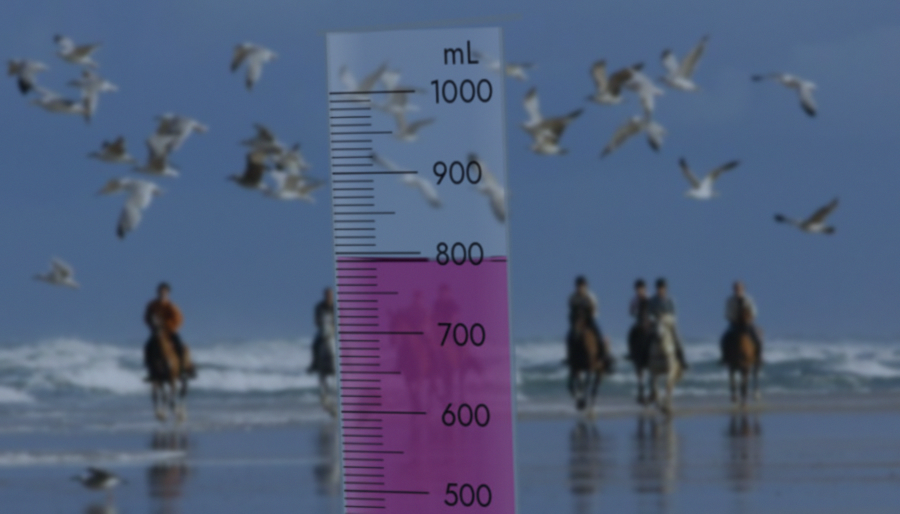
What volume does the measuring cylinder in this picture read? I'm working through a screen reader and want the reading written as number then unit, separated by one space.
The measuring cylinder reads 790 mL
